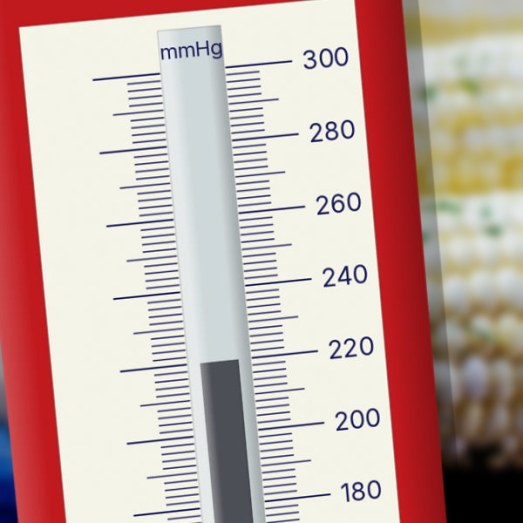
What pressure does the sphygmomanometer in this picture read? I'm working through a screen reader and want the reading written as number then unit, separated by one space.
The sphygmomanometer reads 220 mmHg
